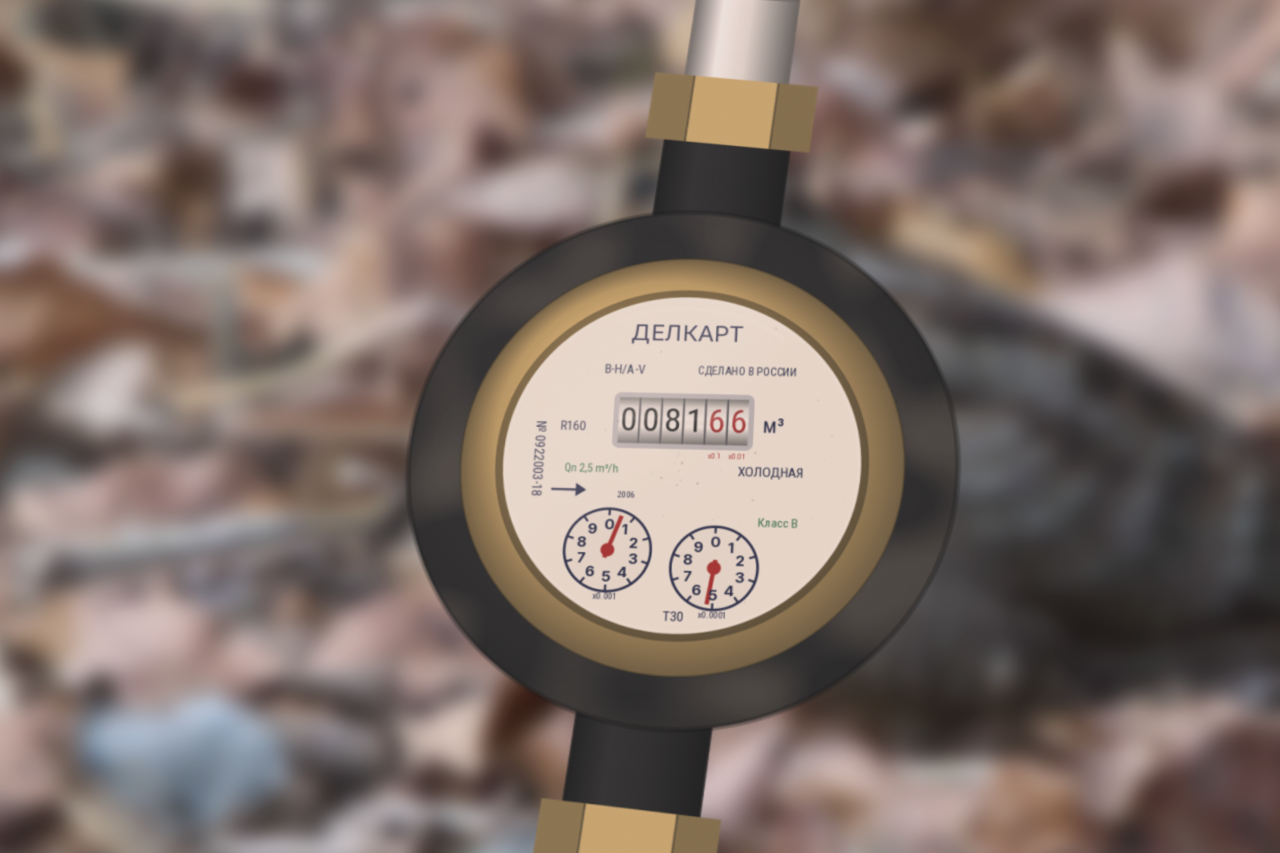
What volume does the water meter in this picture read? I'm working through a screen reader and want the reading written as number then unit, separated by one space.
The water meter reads 81.6605 m³
